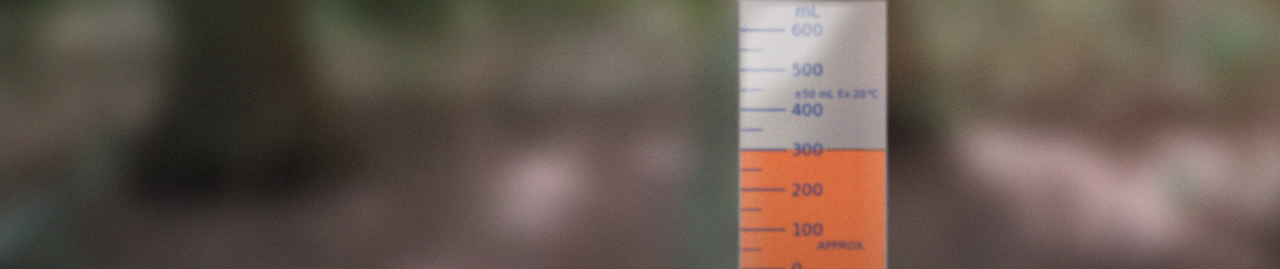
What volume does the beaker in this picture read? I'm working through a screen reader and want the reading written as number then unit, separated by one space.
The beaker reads 300 mL
